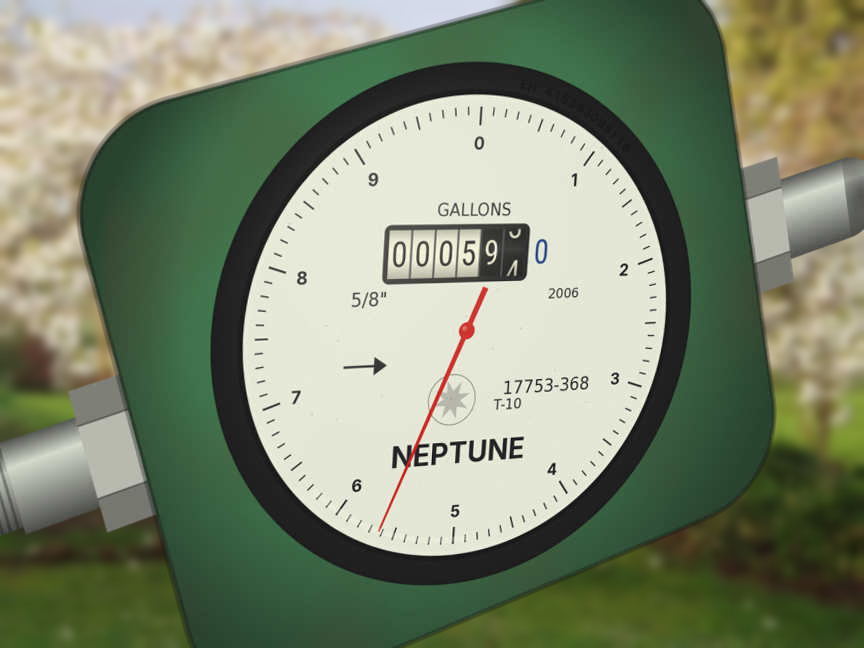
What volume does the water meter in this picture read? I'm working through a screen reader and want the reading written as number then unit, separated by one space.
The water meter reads 5935.6 gal
